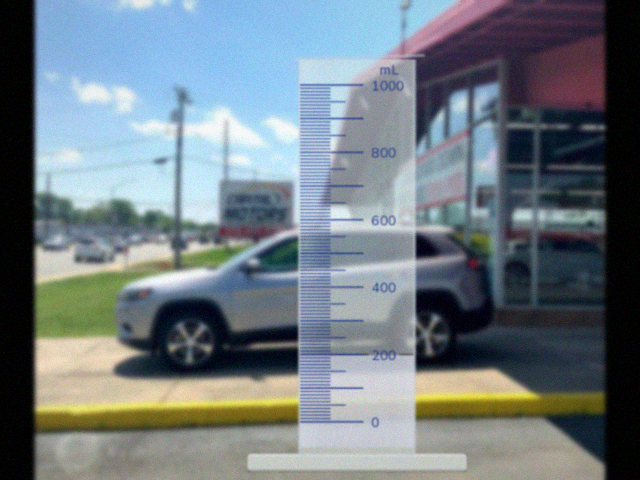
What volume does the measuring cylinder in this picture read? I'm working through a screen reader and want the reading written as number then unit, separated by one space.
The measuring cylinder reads 200 mL
